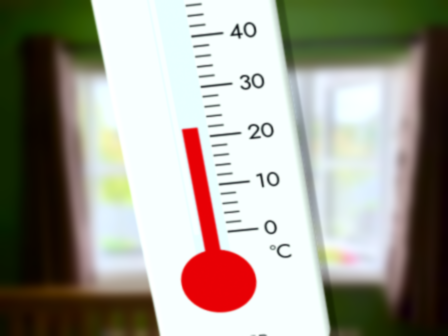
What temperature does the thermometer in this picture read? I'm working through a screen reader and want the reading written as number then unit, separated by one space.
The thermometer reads 22 °C
